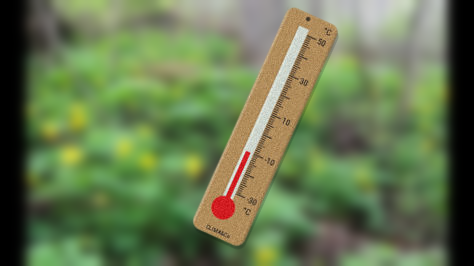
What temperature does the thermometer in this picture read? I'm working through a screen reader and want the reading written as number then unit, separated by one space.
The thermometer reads -10 °C
